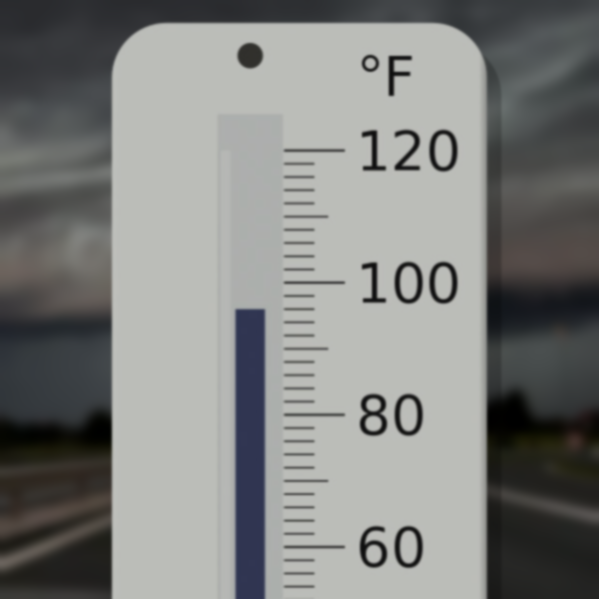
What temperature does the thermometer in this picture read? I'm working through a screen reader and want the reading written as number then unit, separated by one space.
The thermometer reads 96 °F
